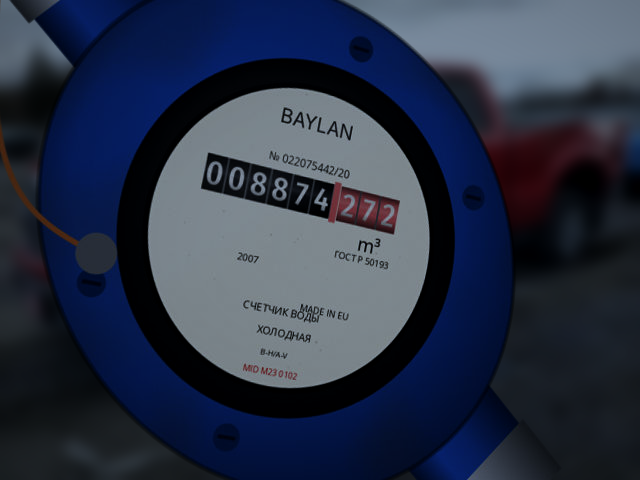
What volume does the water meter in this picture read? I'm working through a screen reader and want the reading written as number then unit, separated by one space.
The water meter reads 8874.272 m³
